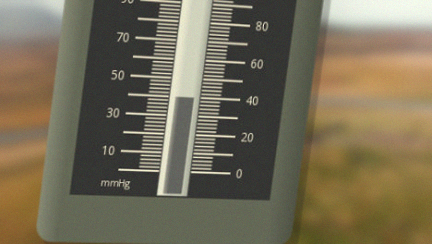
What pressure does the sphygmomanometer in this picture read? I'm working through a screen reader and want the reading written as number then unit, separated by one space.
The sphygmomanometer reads 40 mmHg
